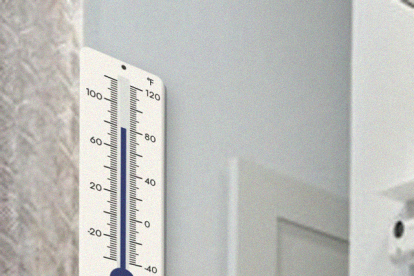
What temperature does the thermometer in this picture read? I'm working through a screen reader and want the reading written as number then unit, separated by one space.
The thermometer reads 80 °F
